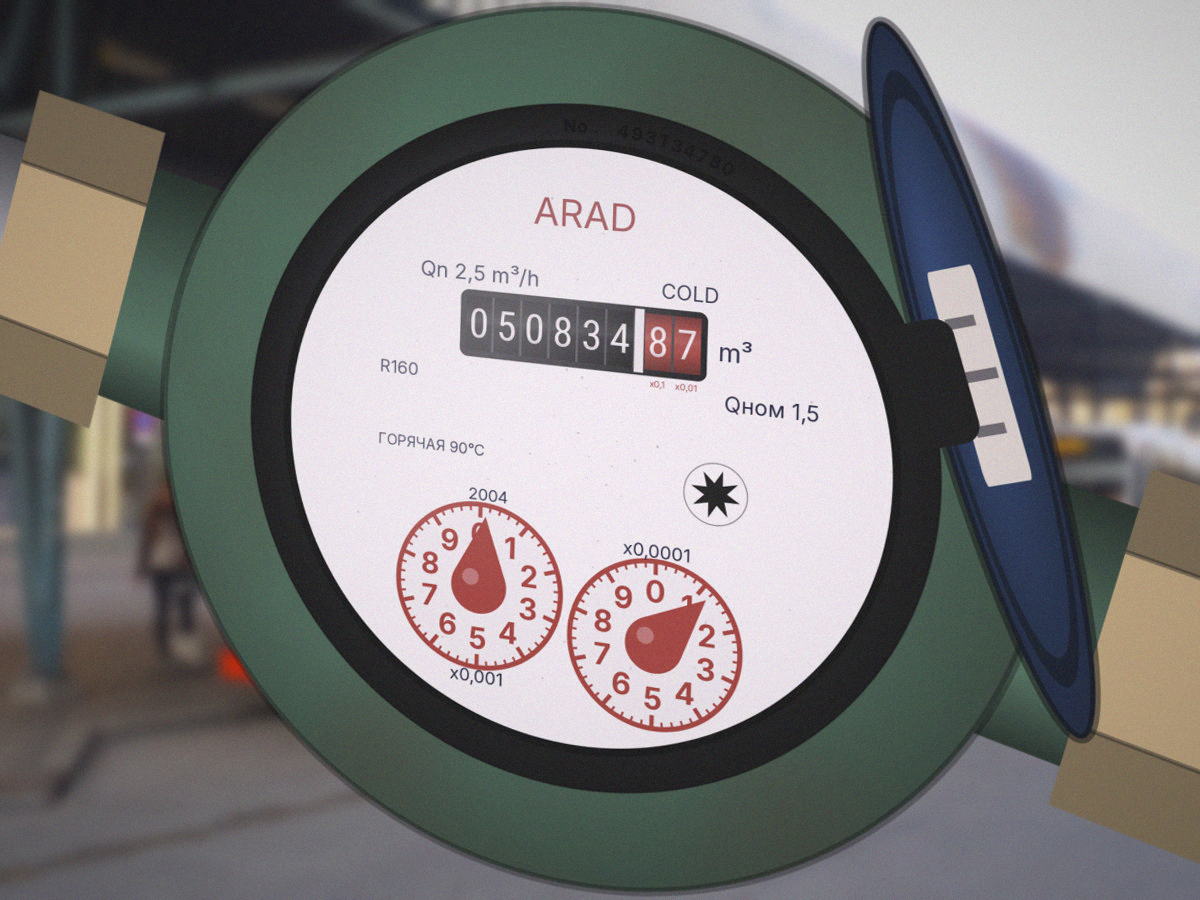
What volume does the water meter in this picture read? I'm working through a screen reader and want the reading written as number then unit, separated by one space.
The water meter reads 50834.8701 m³
